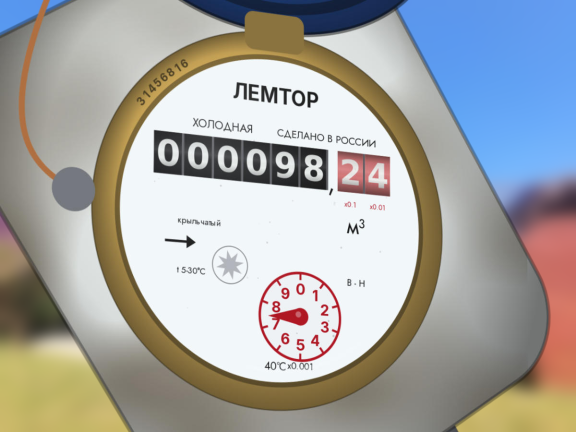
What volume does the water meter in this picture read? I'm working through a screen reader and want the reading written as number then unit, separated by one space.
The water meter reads 98.247 m³
